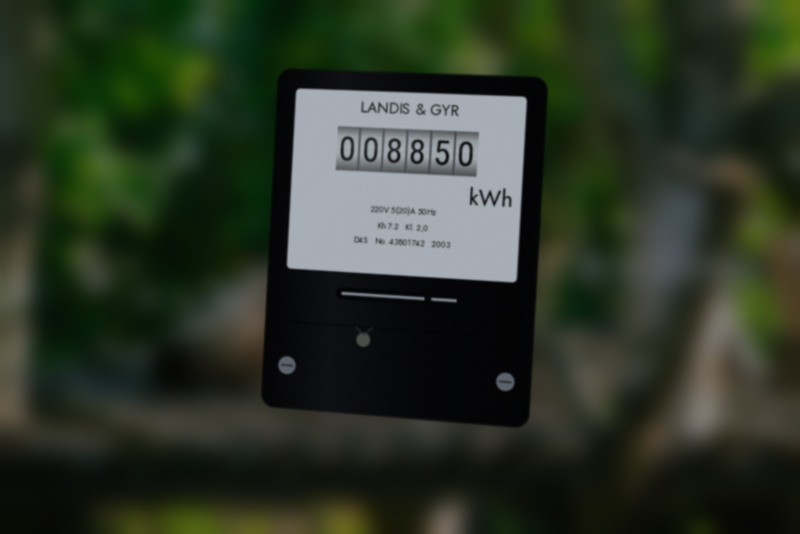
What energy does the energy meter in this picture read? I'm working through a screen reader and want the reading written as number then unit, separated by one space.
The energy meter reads 8850 kWh
